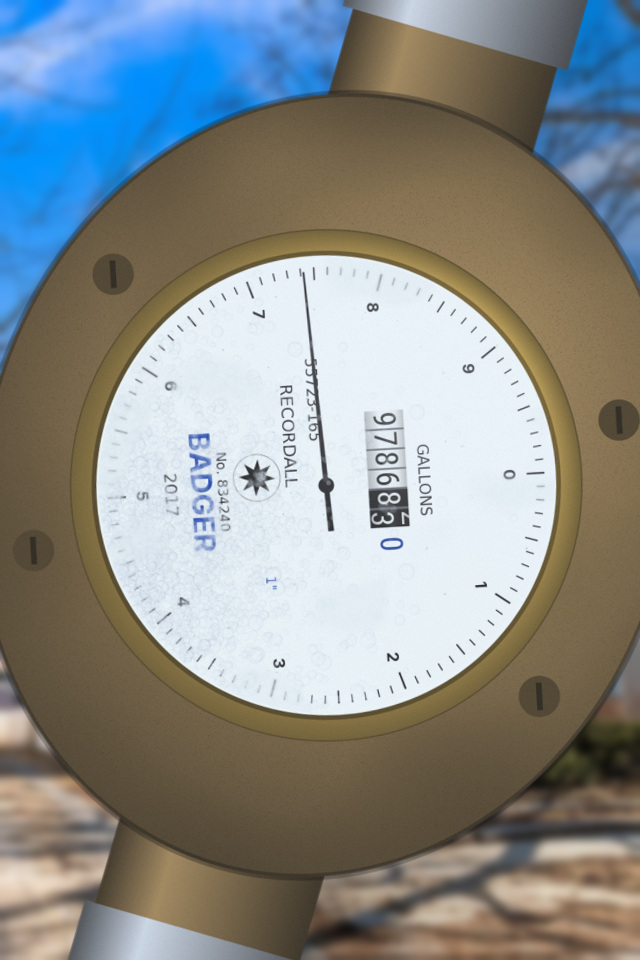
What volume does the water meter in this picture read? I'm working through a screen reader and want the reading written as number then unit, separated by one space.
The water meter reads 9786827.4 gal
